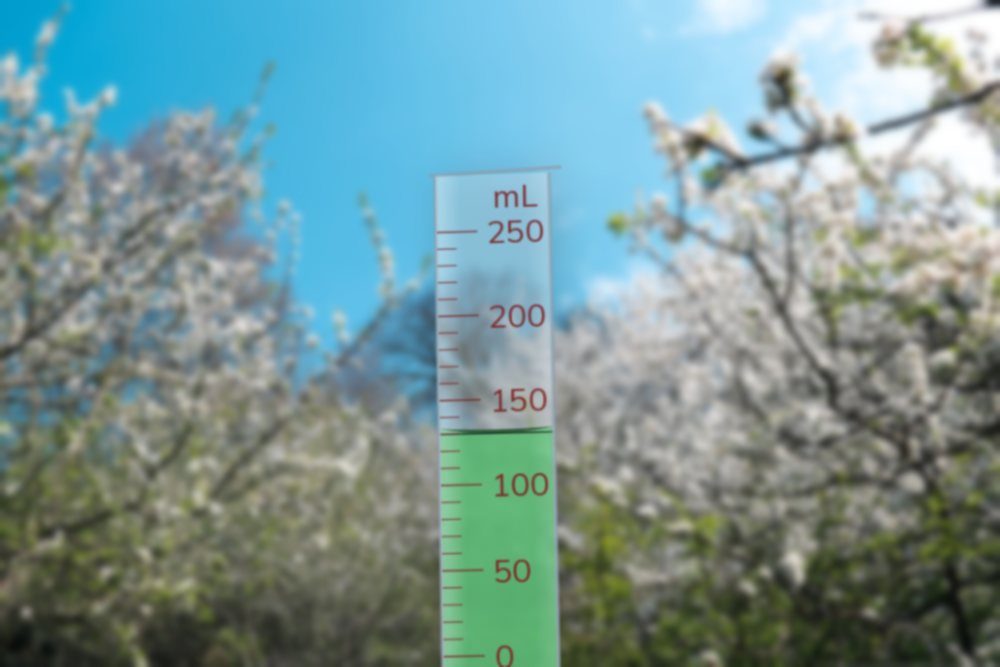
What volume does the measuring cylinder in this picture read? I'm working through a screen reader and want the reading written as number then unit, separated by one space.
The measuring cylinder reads 130 mL
